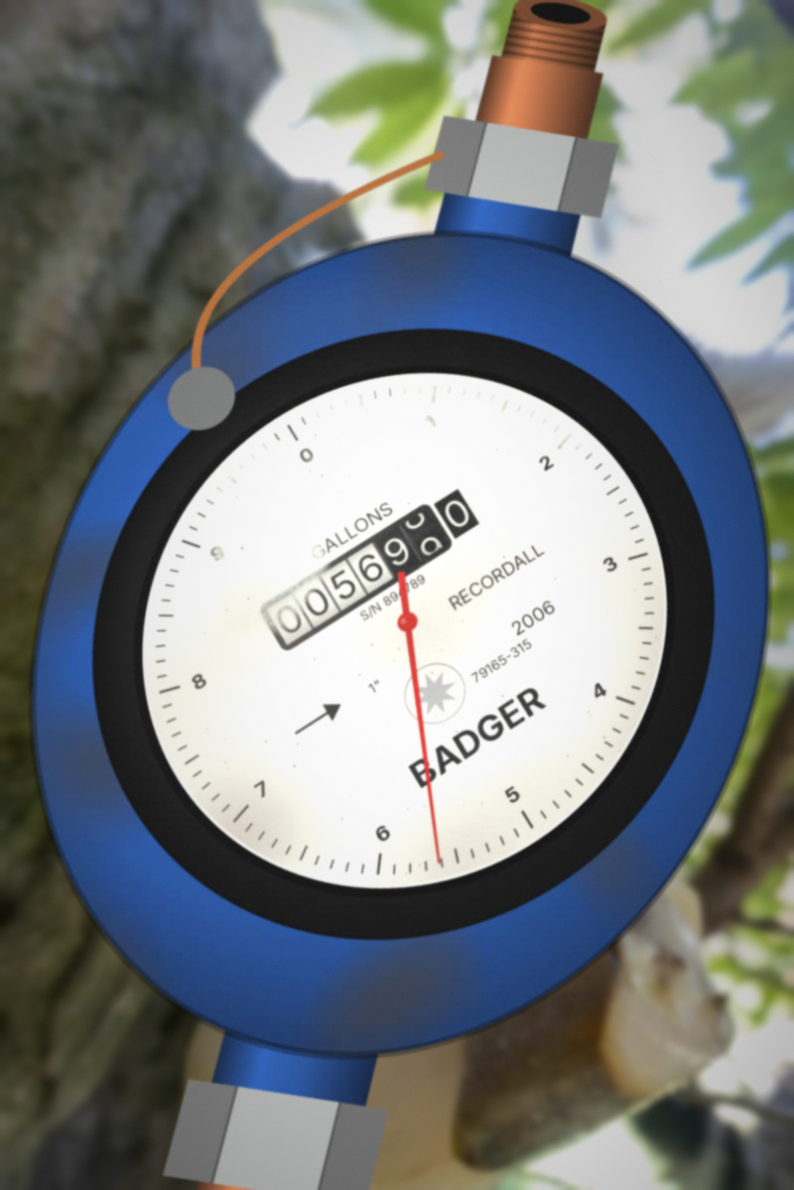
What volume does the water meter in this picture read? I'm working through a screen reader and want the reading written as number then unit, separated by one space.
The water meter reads 56985.6 gal
